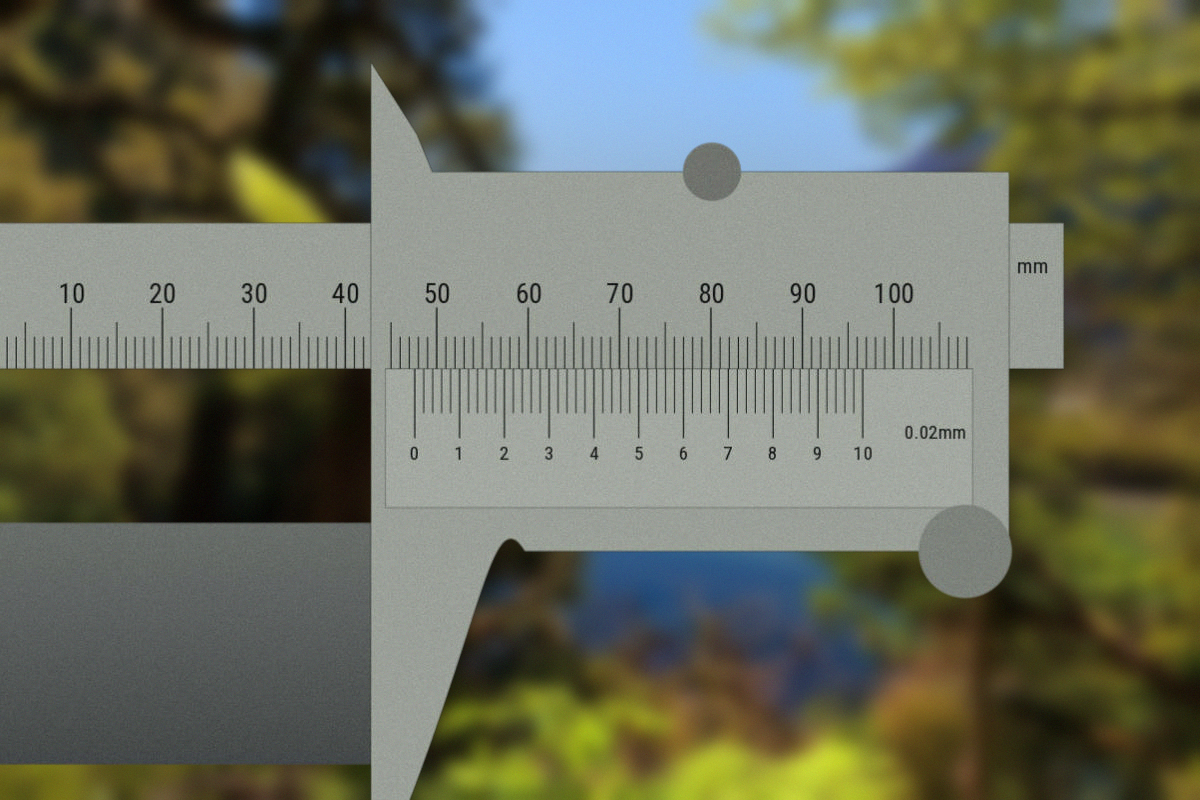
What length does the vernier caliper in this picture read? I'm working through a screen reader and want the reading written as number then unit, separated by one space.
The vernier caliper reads 47.6 mm
